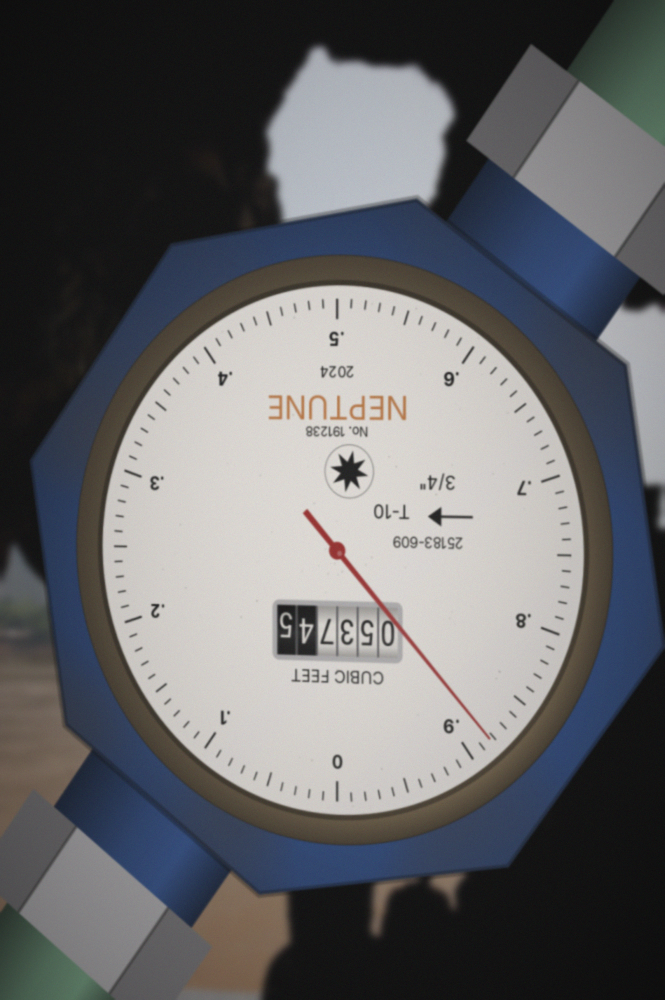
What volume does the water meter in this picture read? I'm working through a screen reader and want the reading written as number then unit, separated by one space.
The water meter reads 53744.88 ft³
